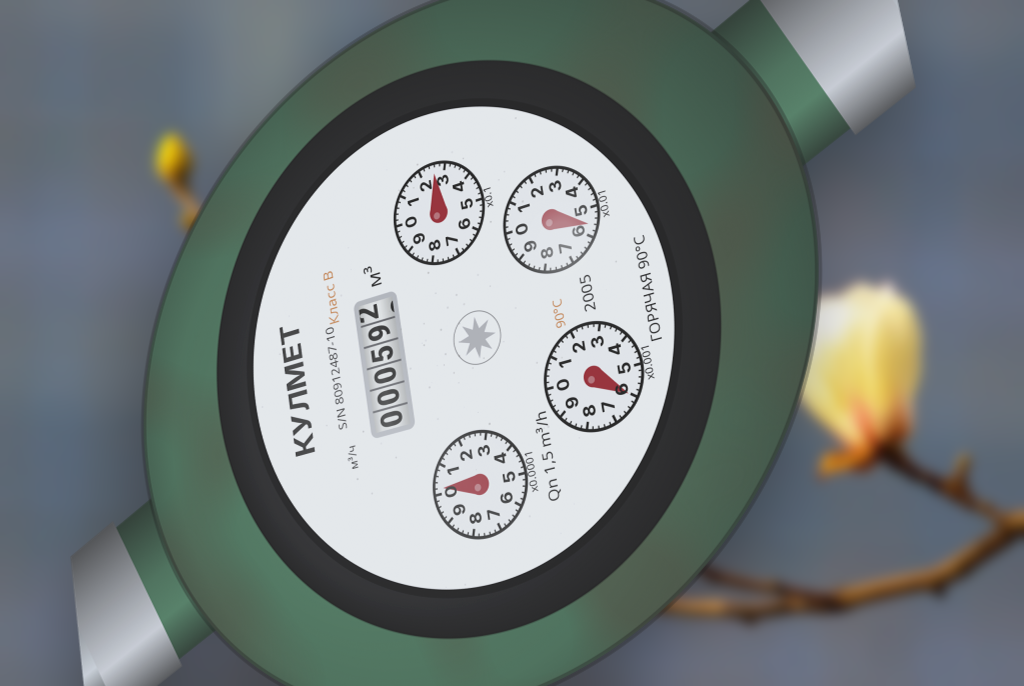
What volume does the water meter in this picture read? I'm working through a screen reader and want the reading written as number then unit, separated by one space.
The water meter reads 592.2560 m³
